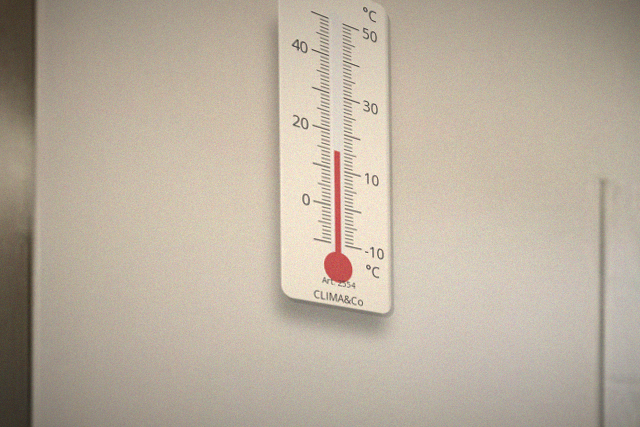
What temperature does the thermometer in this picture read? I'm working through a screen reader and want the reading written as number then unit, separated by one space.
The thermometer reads 15 °C
